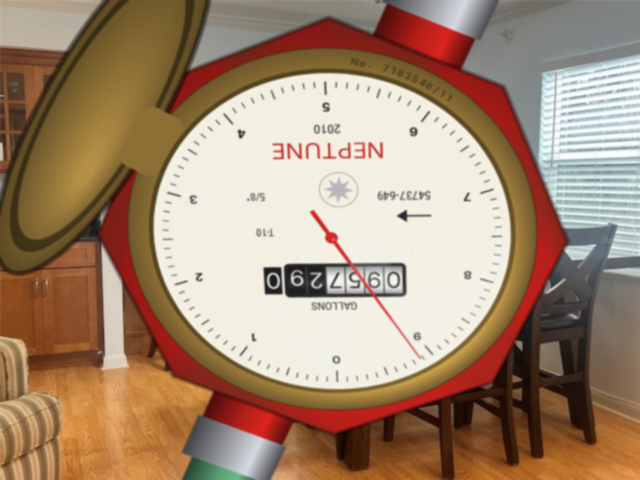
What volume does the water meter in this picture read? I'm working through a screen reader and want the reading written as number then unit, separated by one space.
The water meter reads 957289.1 gal
